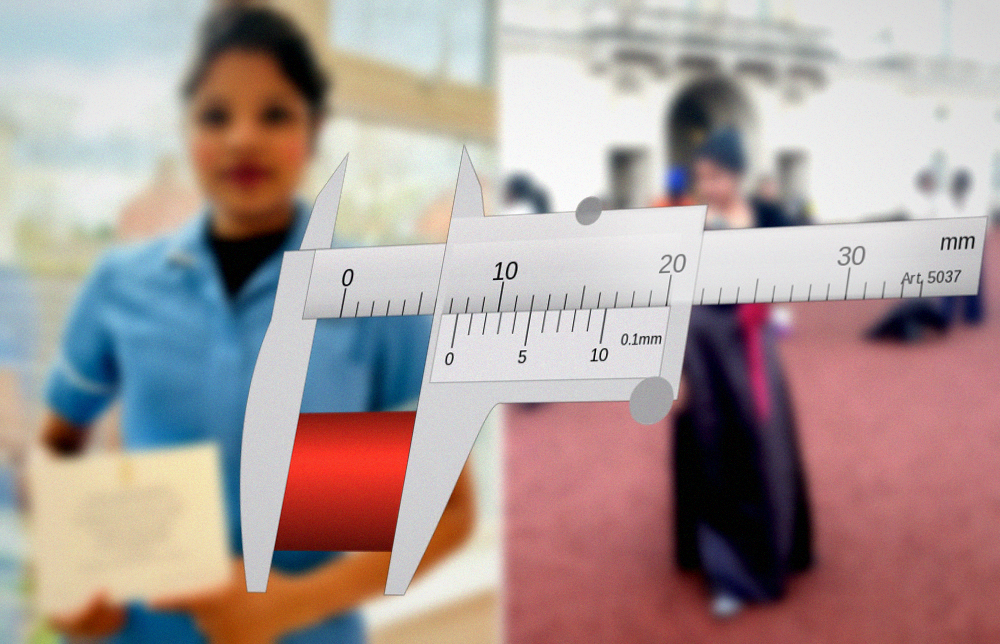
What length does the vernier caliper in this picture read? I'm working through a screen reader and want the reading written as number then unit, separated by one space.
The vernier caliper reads 7.5 mm
